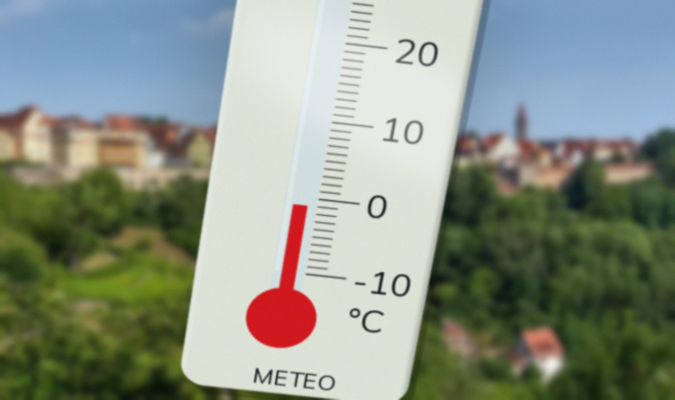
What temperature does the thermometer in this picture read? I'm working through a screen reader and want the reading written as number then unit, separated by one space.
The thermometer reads -1 °C
